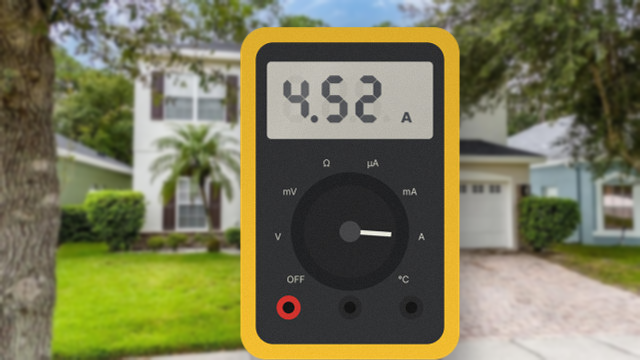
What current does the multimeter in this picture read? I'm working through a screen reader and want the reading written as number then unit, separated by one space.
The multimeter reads 4.52 A
